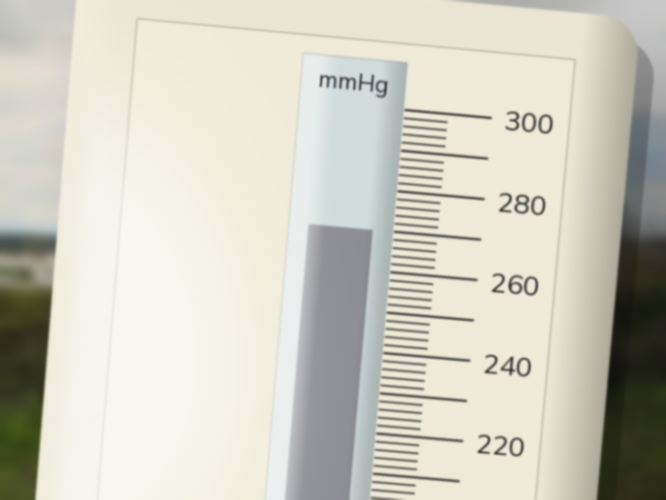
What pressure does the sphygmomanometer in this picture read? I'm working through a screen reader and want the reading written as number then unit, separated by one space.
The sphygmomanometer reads 270 mmHg
